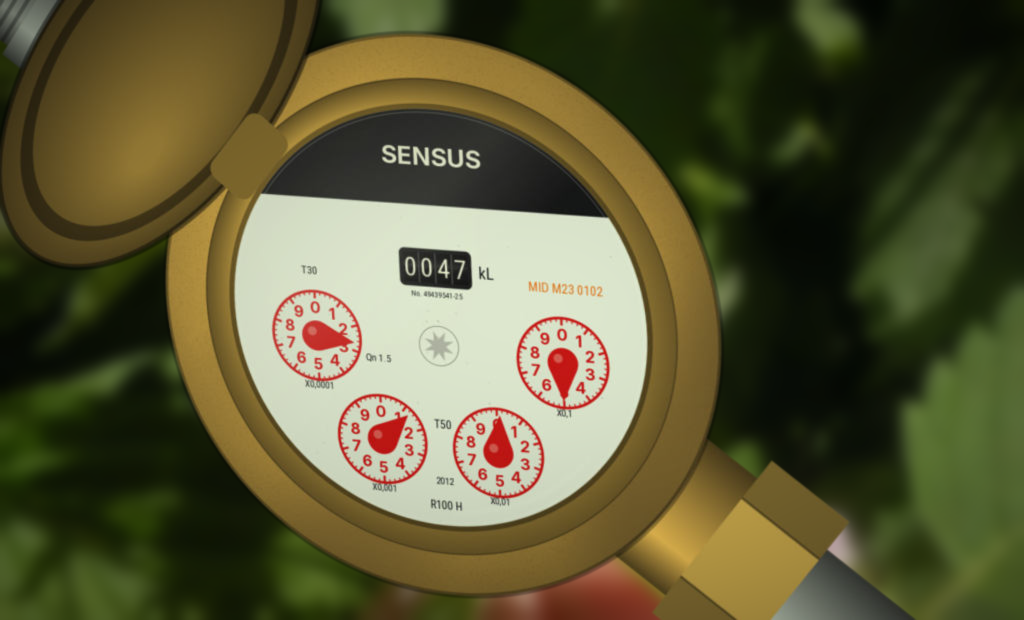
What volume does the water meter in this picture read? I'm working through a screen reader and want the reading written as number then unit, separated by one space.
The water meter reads 47.5012 kL
